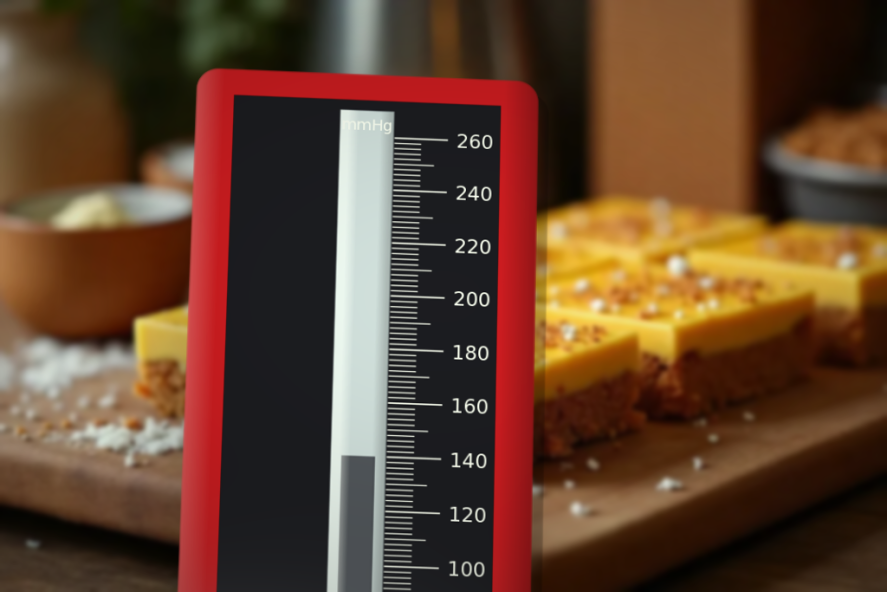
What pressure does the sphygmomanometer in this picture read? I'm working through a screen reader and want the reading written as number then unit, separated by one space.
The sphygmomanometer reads 140 mmHg
